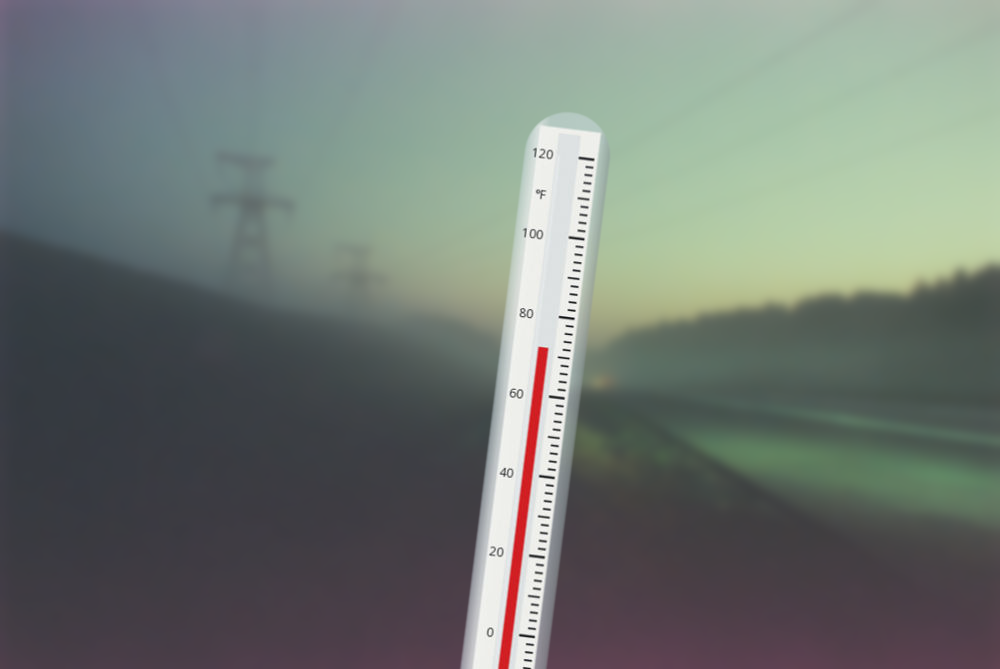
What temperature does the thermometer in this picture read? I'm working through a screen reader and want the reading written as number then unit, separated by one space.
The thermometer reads 72 °F
